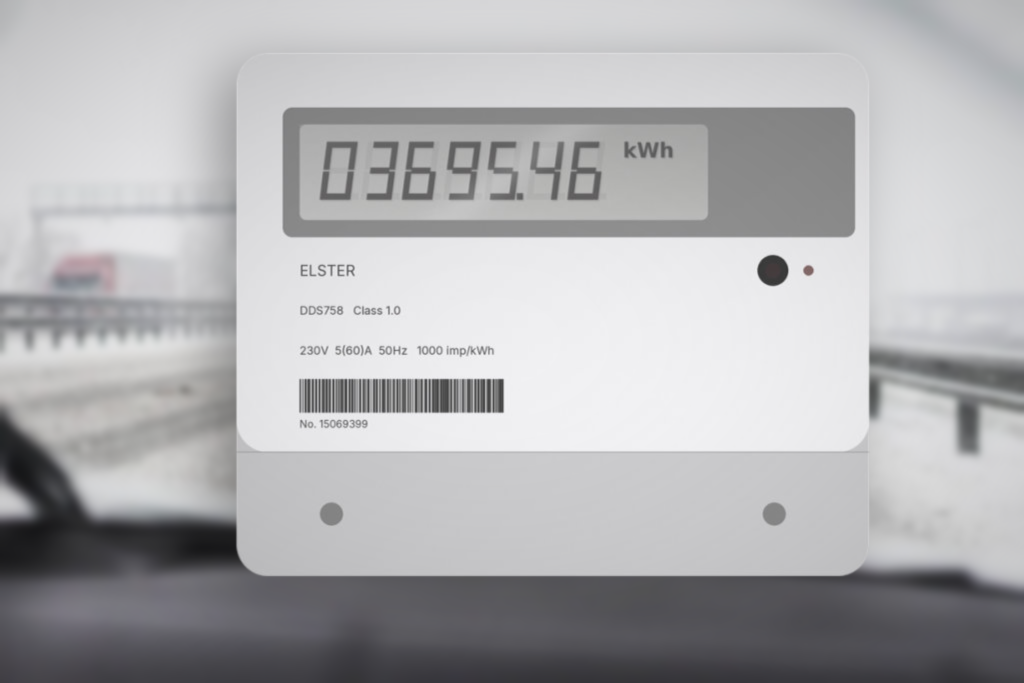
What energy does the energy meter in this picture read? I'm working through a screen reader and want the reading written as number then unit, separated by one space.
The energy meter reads 3695.46 kWh
